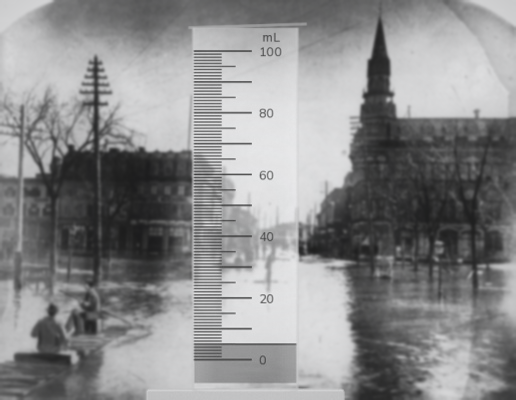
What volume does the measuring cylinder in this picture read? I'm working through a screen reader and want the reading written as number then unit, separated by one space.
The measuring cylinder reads 5 mL
